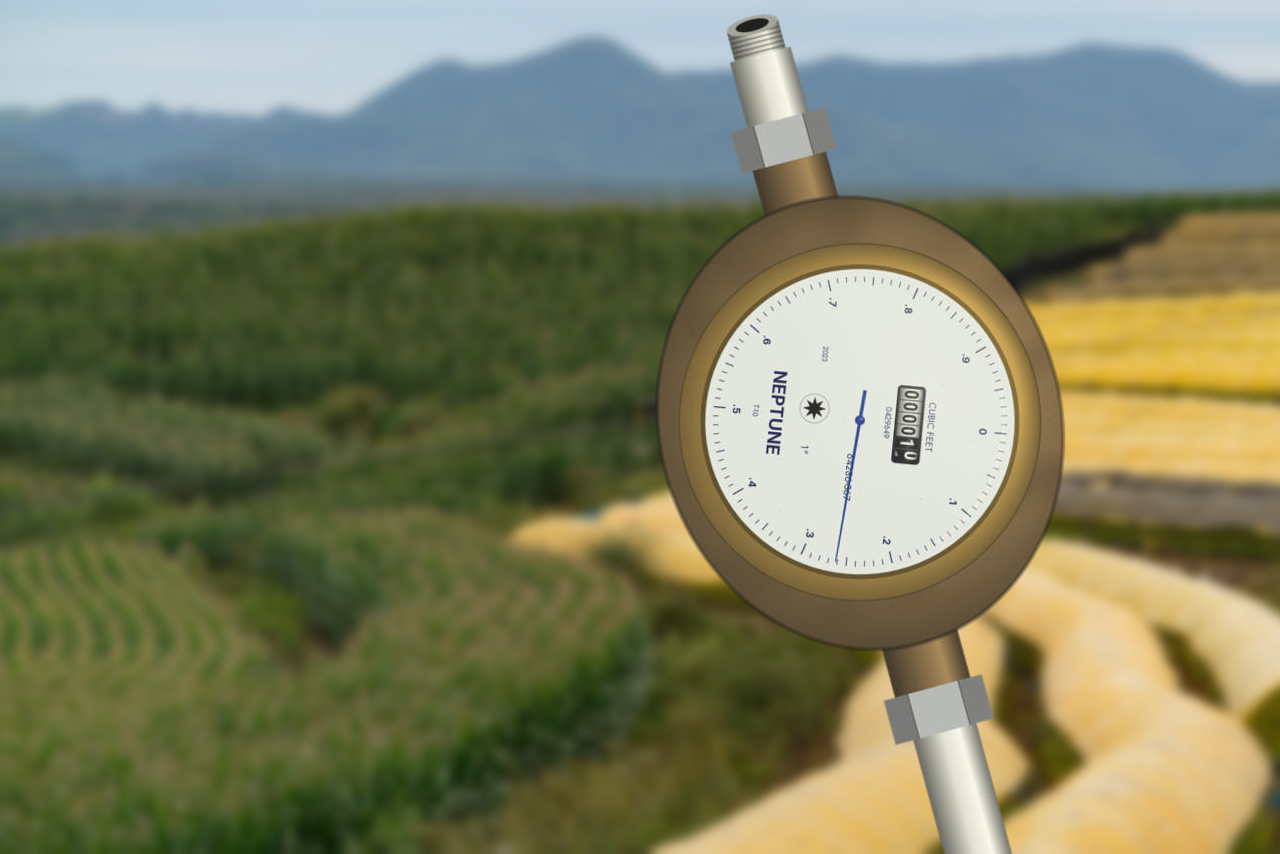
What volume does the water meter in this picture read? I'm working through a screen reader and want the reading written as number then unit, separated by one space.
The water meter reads 10.26 ft³
